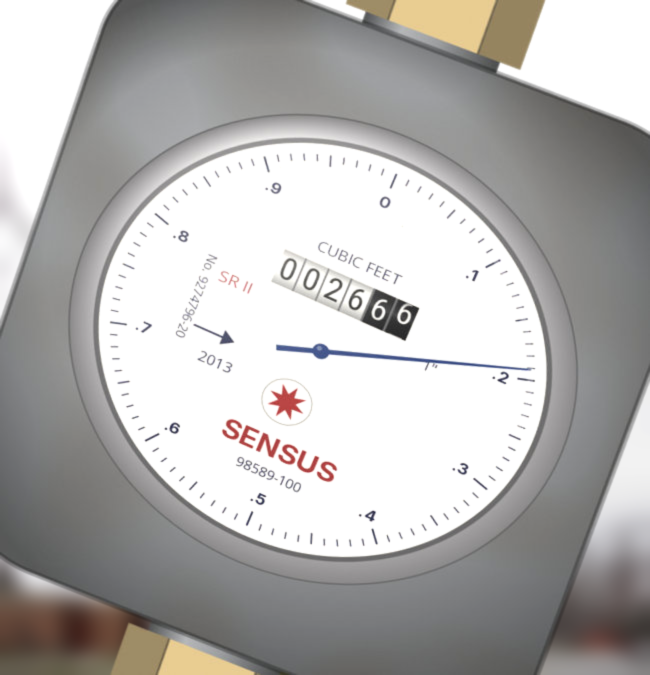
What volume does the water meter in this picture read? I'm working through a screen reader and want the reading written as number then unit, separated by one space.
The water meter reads 2666.19 ft³
